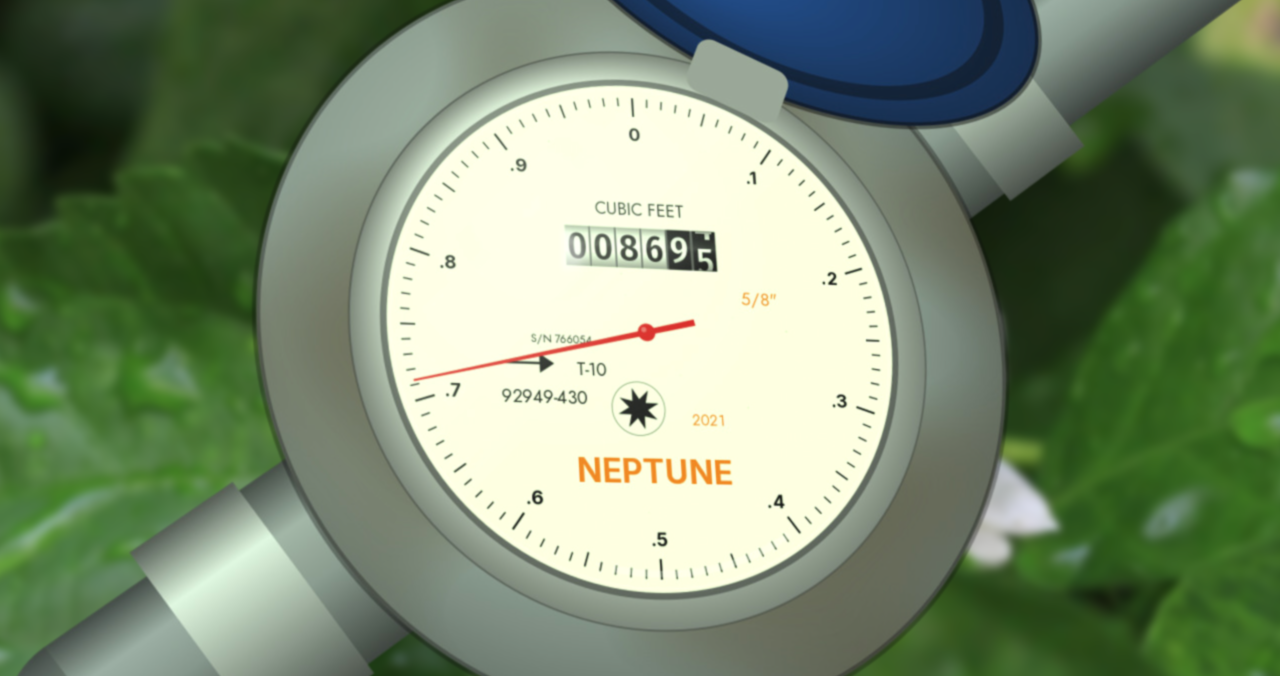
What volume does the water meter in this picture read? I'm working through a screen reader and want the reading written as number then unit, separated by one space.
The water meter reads 8694.71 ft³
